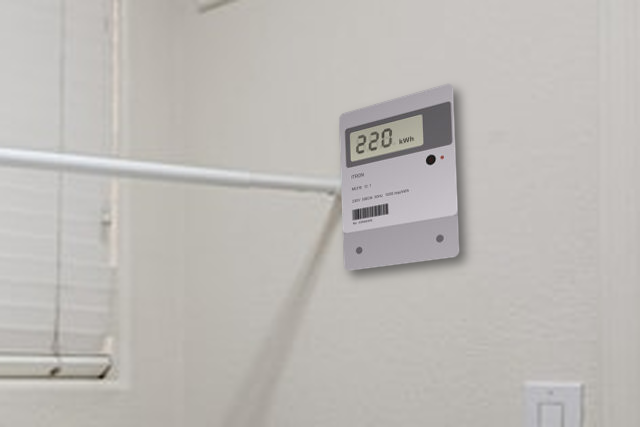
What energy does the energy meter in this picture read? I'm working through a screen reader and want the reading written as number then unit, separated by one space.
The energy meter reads 220 kWh
